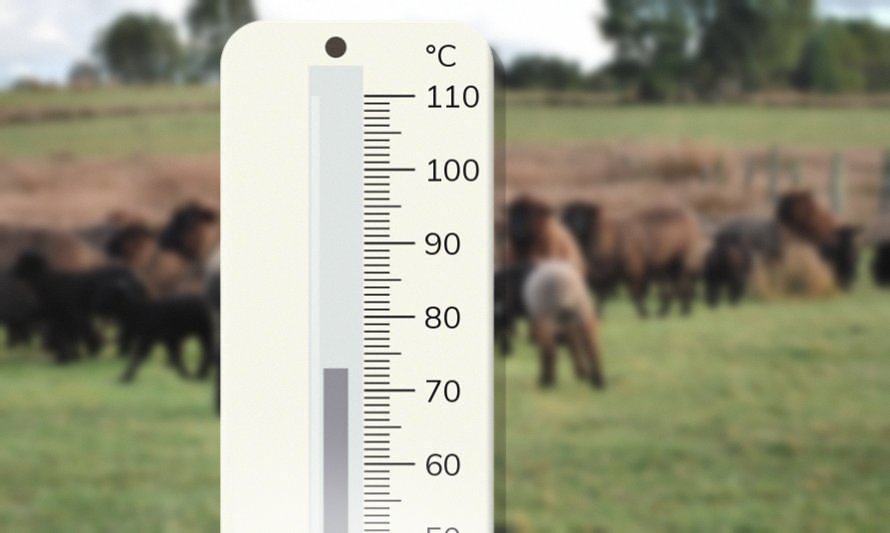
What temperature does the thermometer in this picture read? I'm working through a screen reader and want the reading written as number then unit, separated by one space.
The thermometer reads 73 °C
